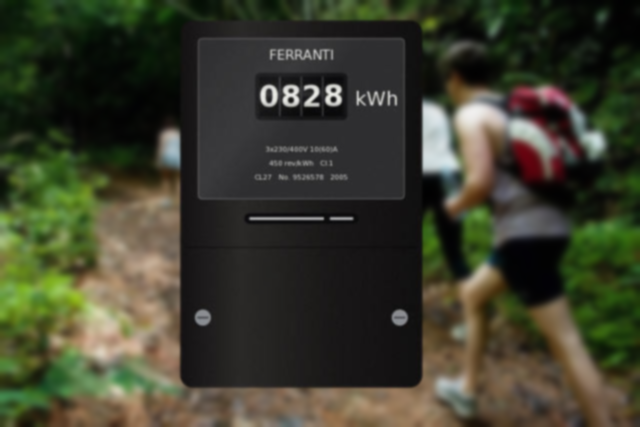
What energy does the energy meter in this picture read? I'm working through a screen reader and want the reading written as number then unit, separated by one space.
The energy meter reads 828 kWh
